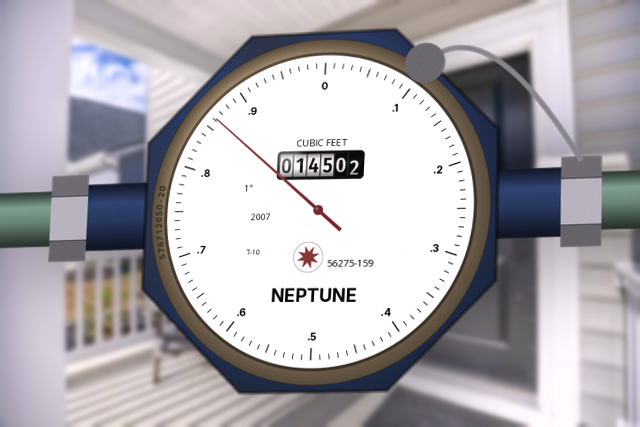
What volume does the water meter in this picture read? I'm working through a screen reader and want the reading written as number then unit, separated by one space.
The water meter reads 14501.86 ft³
